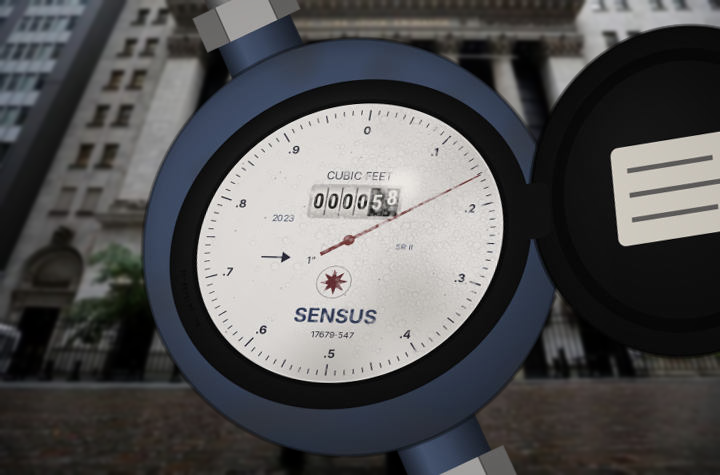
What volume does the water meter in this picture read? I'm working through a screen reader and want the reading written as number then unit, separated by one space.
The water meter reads 58.16 ft³
